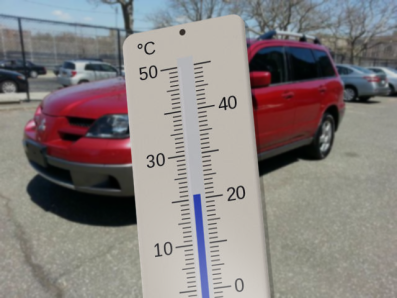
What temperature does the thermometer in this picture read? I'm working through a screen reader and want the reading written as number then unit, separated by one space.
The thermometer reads 21 °C
